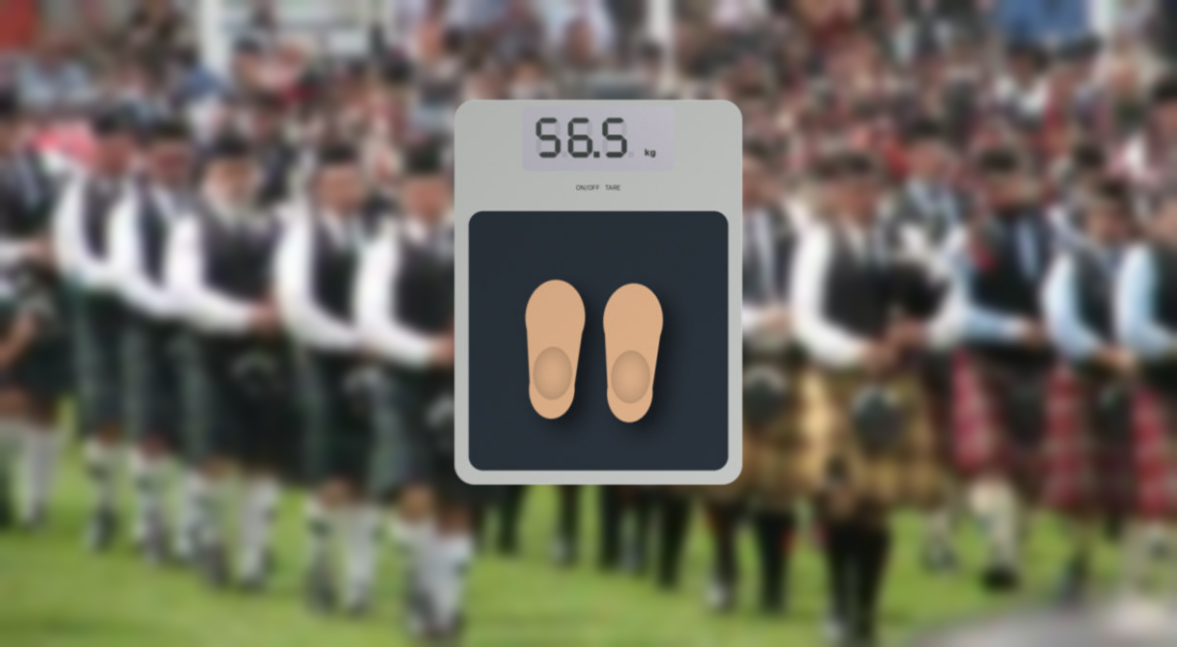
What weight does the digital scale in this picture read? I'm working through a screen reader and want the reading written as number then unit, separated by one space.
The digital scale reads 56.5 kg
